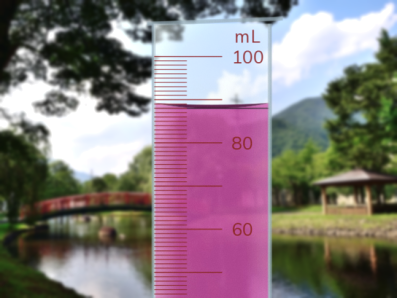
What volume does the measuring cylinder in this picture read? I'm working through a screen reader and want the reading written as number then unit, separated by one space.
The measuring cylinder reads 88 mL
